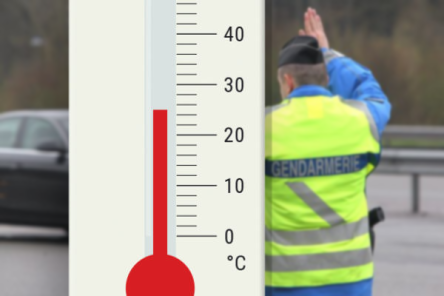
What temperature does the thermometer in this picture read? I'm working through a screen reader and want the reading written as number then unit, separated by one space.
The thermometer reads 25 °C
